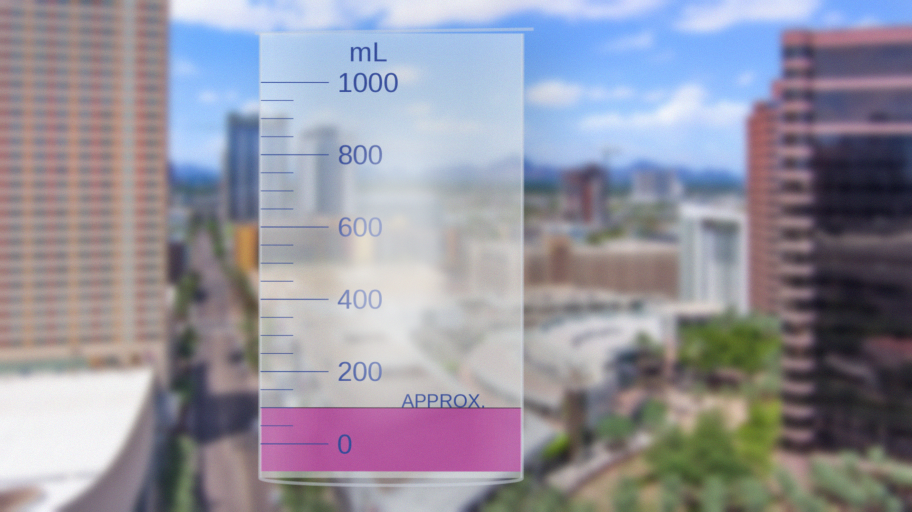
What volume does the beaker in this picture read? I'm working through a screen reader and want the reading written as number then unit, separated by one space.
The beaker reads 100 mL
